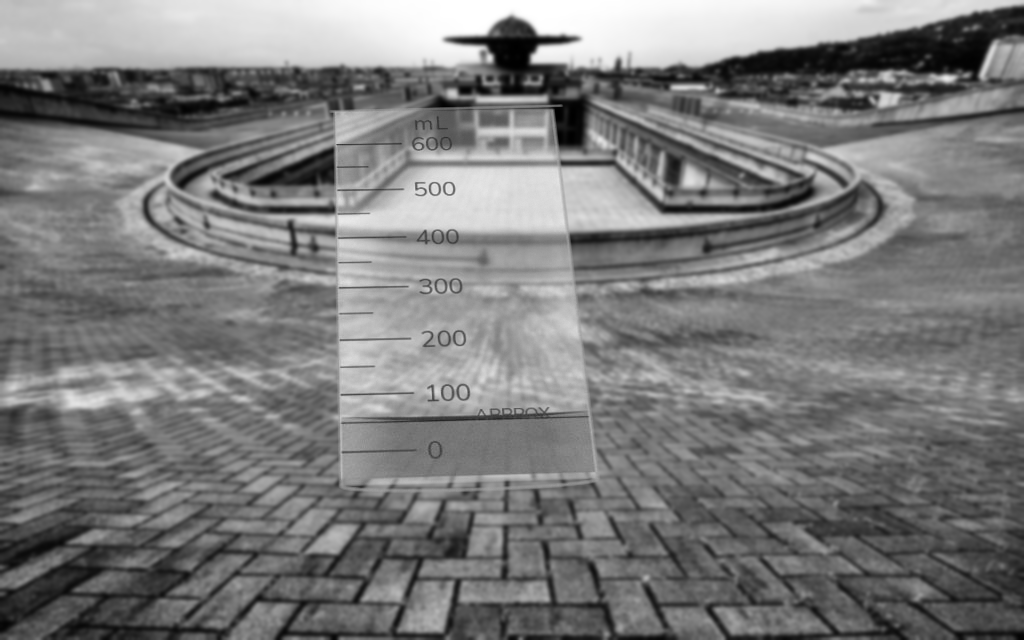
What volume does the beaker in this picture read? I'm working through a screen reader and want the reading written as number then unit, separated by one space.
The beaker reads 50 mL
